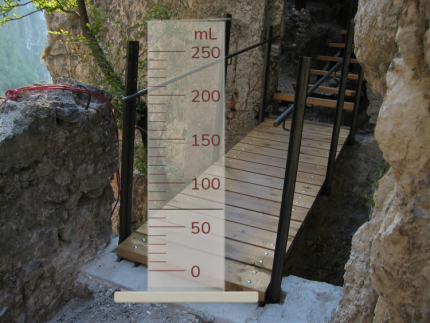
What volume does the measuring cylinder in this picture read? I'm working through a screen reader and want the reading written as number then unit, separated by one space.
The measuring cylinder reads 70 mL
